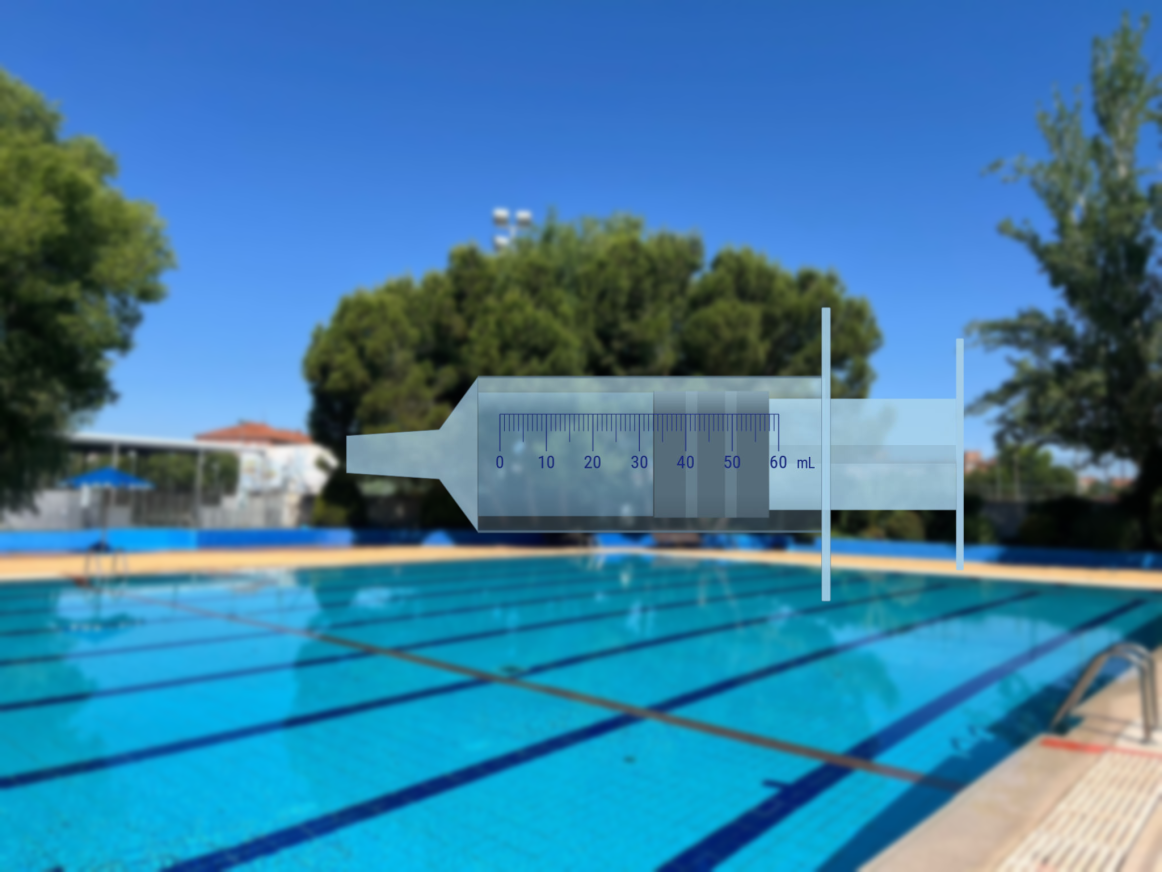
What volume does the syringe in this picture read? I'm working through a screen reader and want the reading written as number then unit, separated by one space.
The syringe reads 33 mL
